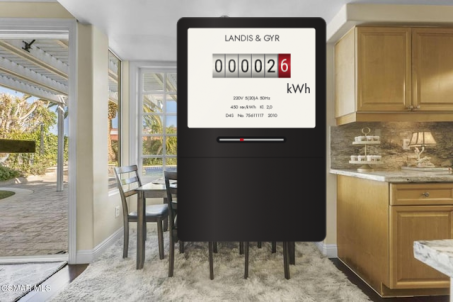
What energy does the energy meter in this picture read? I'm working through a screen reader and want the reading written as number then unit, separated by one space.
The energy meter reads 2.6 kWh
